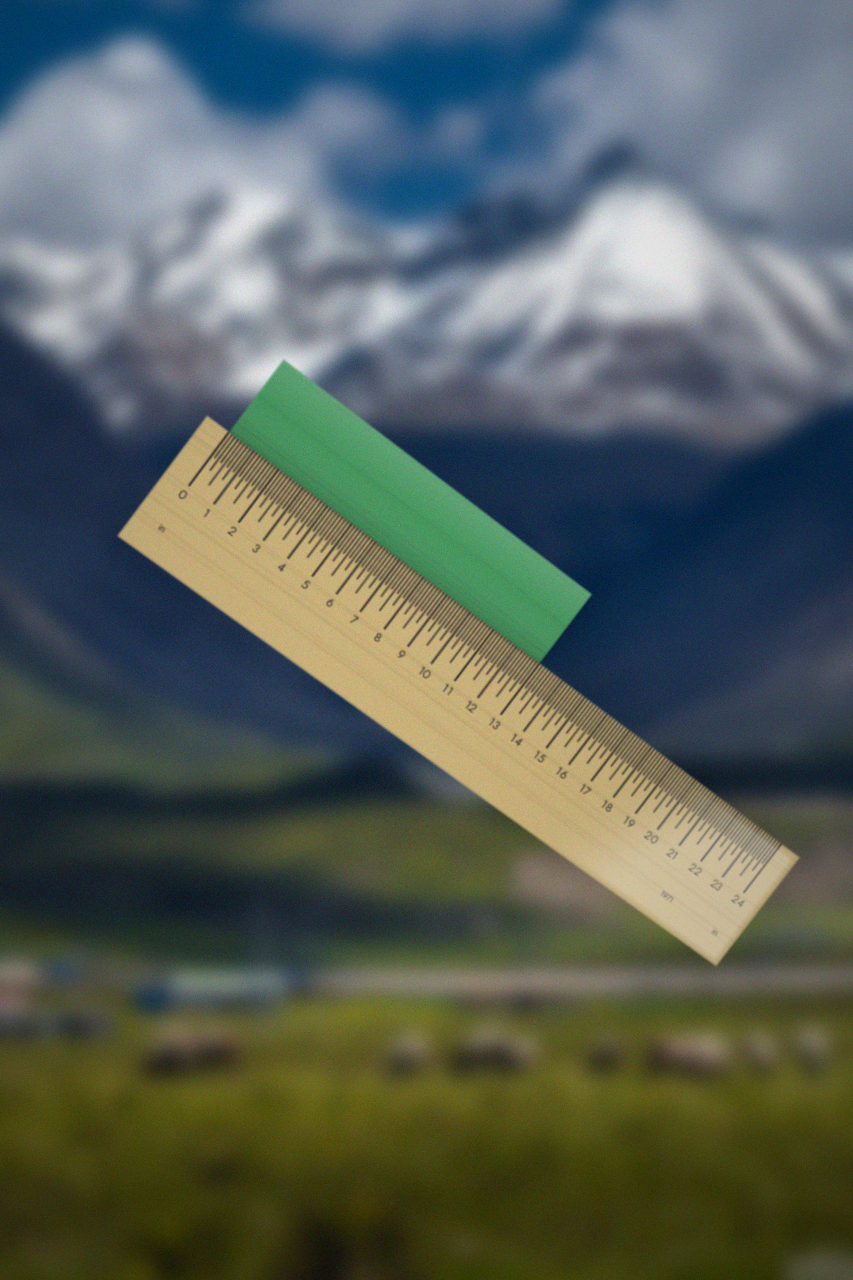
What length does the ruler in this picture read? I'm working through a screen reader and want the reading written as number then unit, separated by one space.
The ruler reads 13 in
